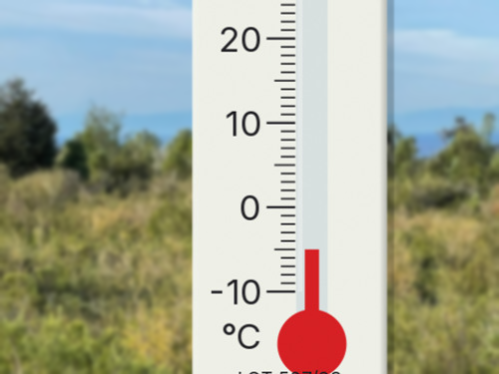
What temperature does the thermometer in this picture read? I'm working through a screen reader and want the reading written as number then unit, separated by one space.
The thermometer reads -5 °C
